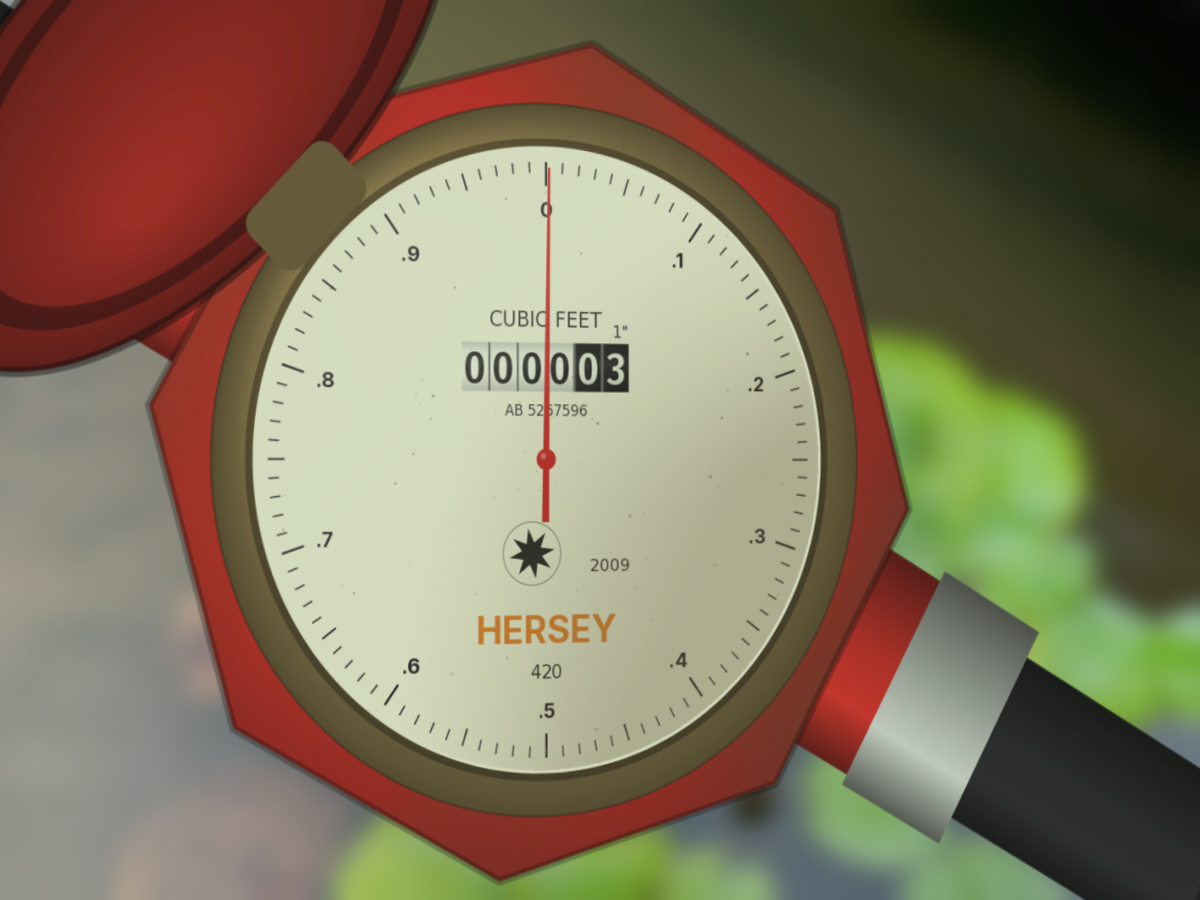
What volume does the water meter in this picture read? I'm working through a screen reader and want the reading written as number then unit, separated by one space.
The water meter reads 3.00 ft³
